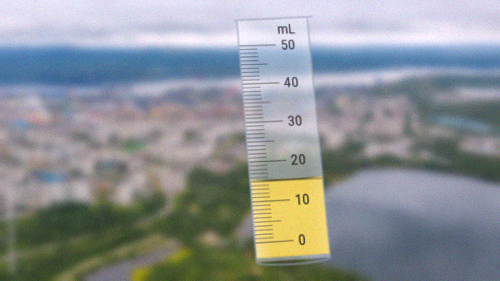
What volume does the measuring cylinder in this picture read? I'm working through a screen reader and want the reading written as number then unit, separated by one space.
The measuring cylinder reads 15 mL
